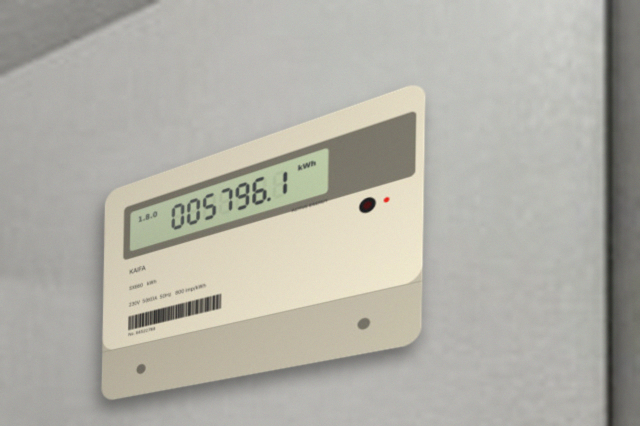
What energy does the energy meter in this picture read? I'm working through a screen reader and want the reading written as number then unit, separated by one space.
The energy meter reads 5796.1 kWh
